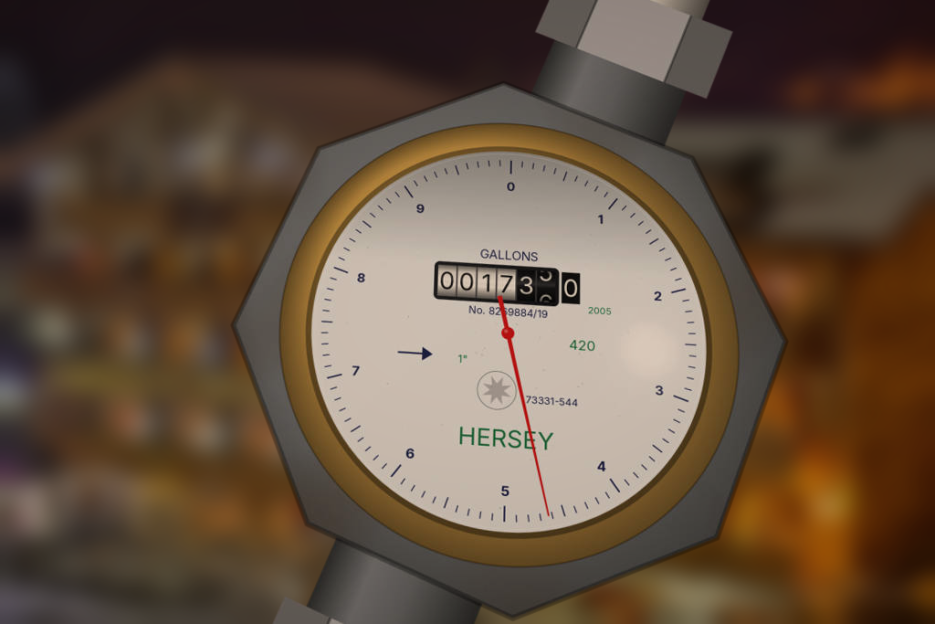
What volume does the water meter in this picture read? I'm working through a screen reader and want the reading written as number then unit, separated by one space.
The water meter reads 17354.6 gal
